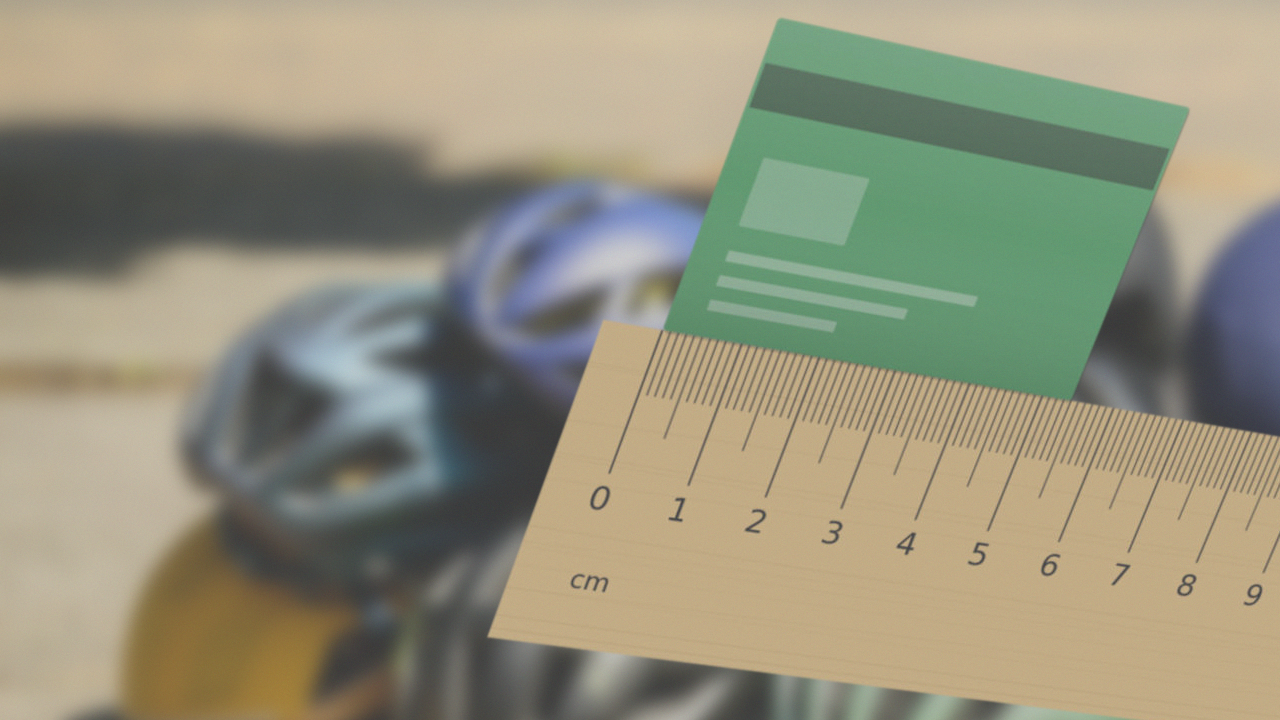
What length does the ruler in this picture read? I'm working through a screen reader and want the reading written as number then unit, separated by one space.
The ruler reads 5.4 cm
